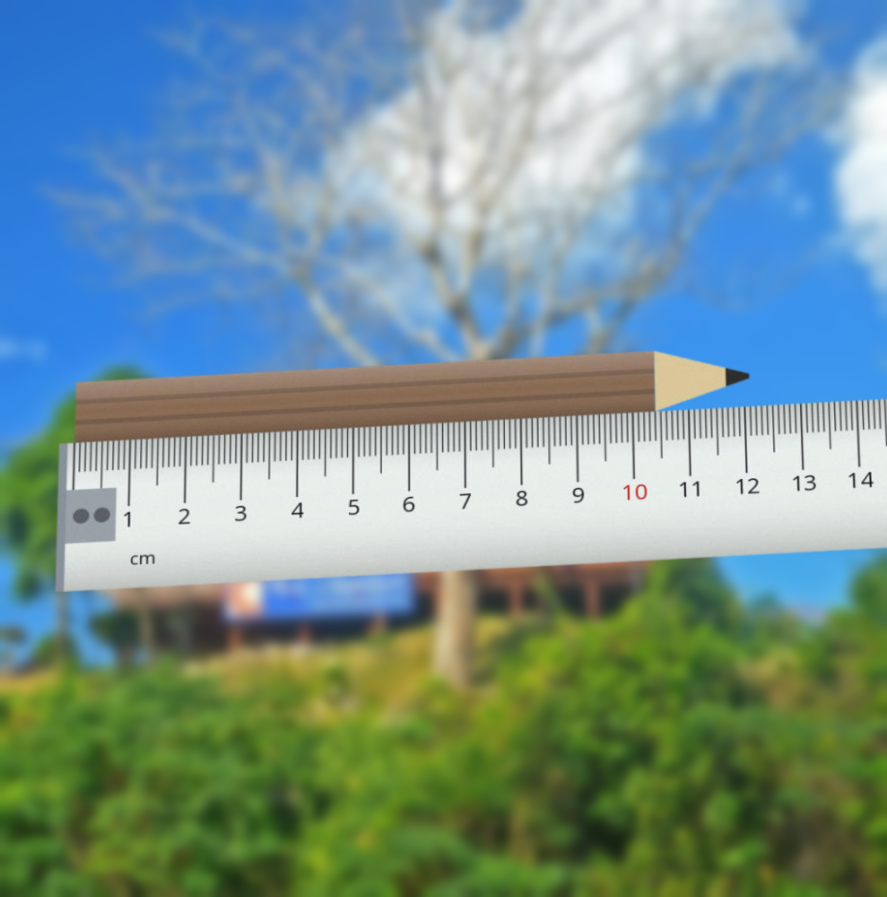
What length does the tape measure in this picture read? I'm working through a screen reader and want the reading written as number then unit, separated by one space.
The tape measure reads 12.1 cm
